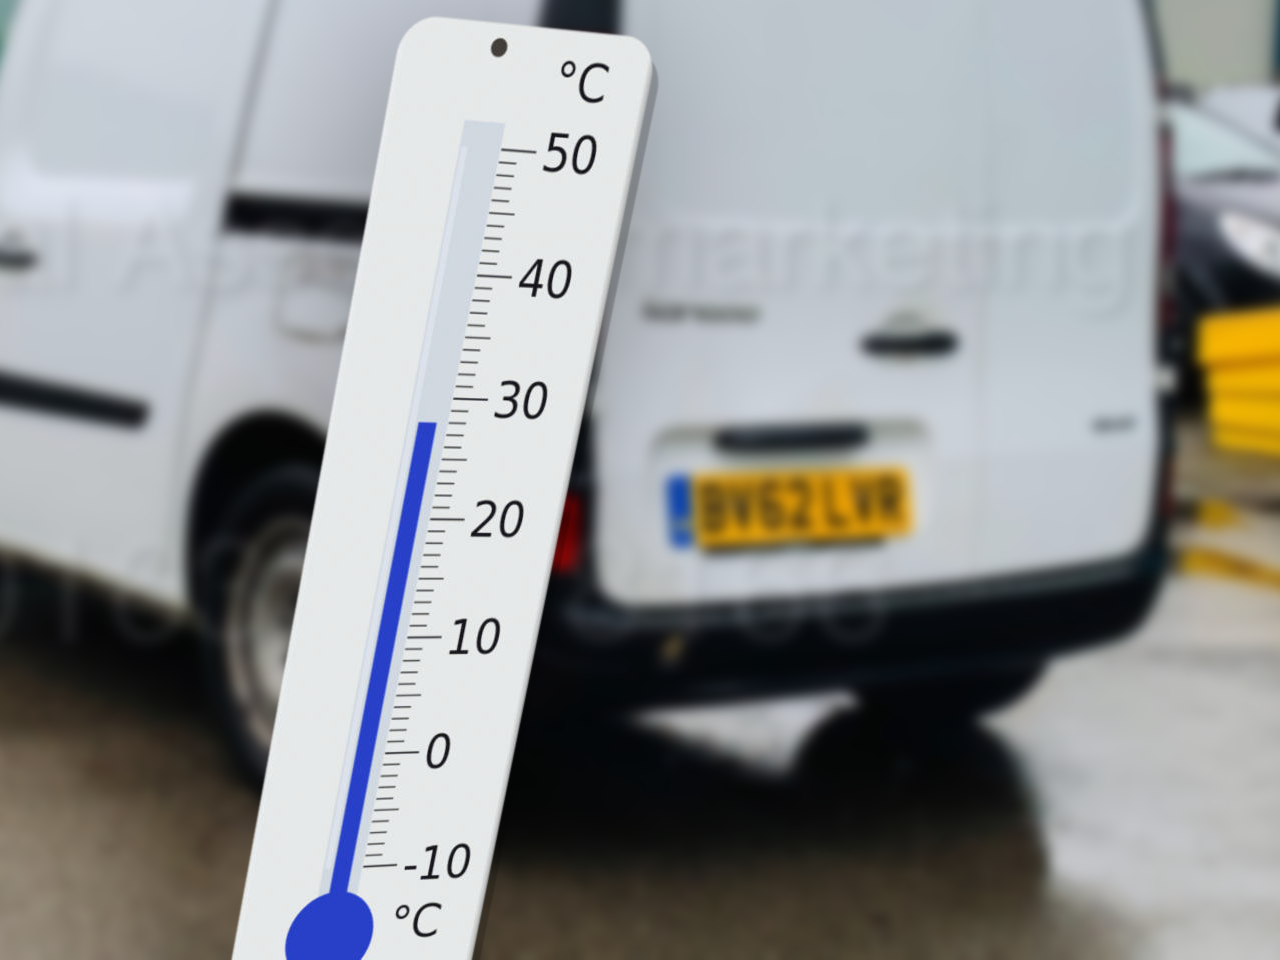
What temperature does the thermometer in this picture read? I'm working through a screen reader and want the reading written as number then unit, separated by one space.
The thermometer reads 28 °C
